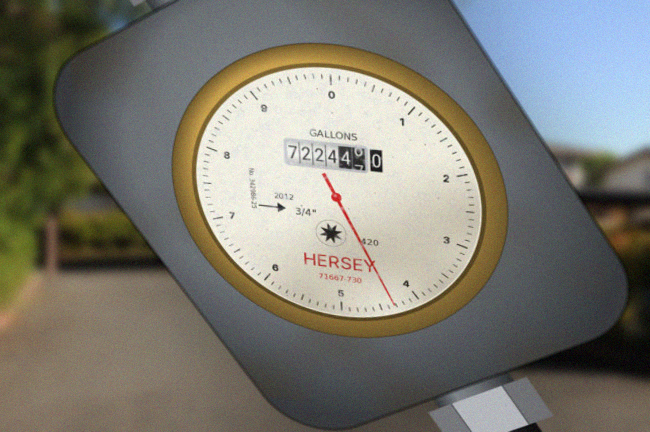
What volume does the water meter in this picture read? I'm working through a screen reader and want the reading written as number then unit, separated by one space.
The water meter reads 7224464.3 gal
